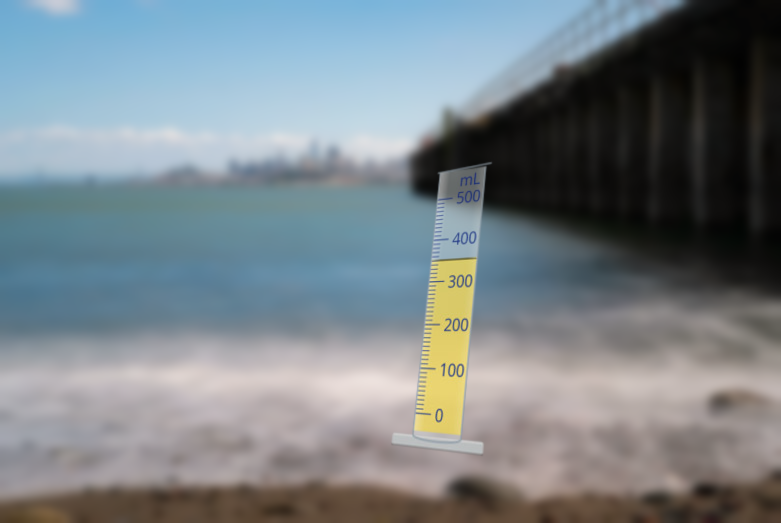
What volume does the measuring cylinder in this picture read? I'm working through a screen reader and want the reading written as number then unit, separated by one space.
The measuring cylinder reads 350 mL
